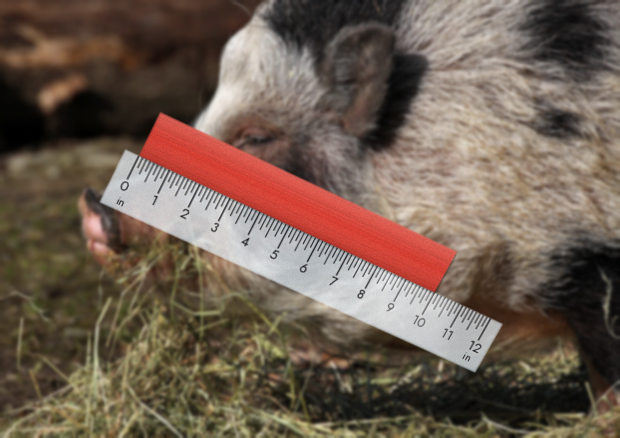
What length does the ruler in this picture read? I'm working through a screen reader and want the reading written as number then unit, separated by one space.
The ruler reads 10 in
